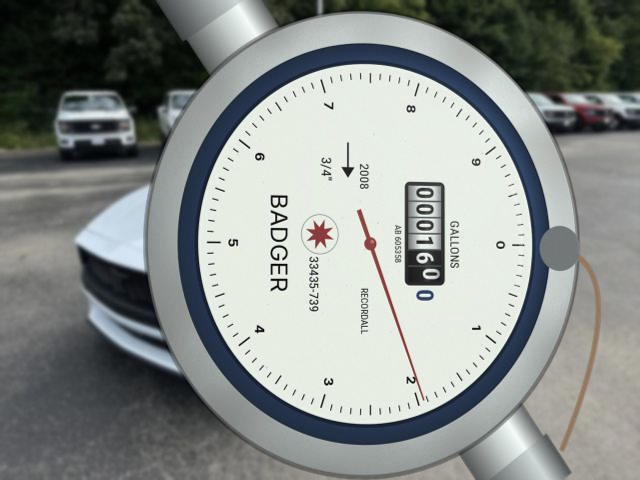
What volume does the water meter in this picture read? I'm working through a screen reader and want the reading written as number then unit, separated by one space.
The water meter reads 1601.9 gal
